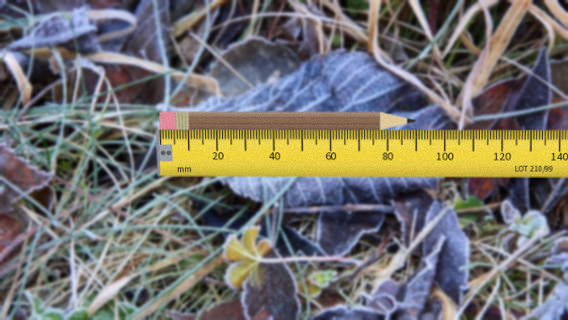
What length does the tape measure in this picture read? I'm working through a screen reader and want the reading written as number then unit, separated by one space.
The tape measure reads 90 mm
